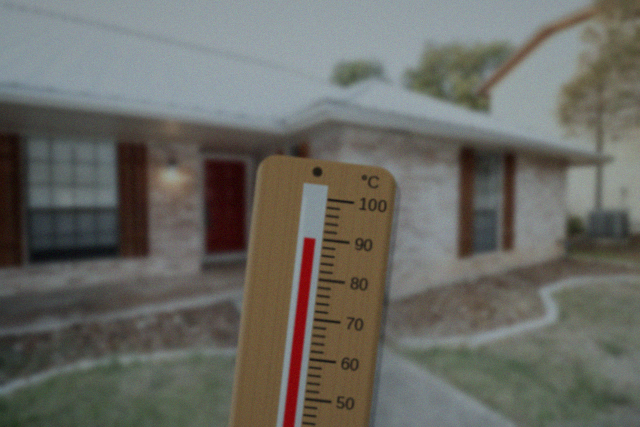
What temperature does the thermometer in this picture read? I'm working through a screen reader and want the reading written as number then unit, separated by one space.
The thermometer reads 90 °C
